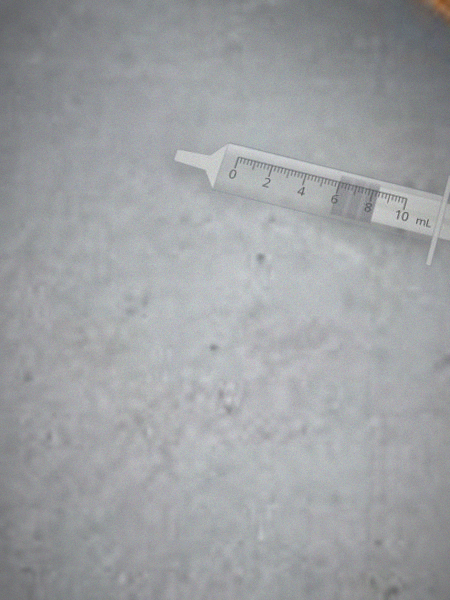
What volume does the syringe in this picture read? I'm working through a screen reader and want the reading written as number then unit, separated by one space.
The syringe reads 6 mL
